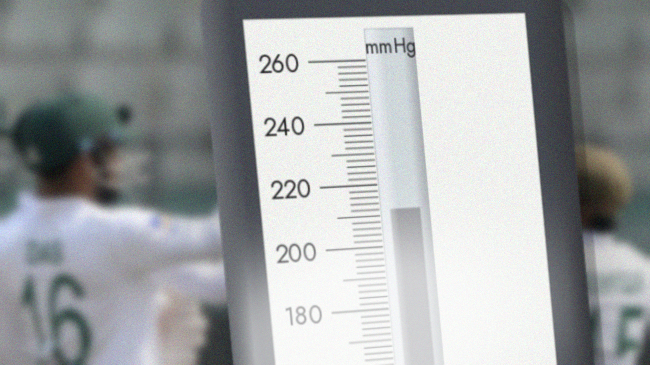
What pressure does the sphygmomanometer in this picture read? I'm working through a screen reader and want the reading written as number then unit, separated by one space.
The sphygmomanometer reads 212 mmHg
